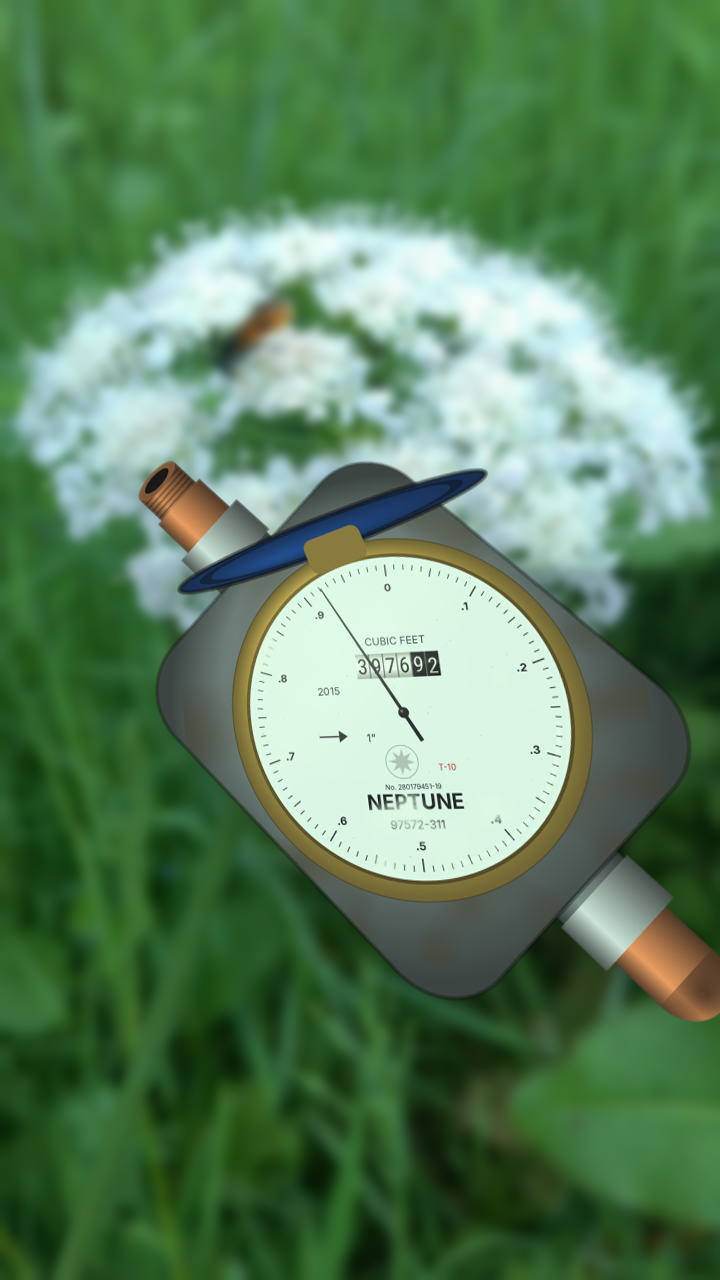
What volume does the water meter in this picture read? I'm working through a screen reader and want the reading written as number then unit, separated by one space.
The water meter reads 397691.92 ft³
